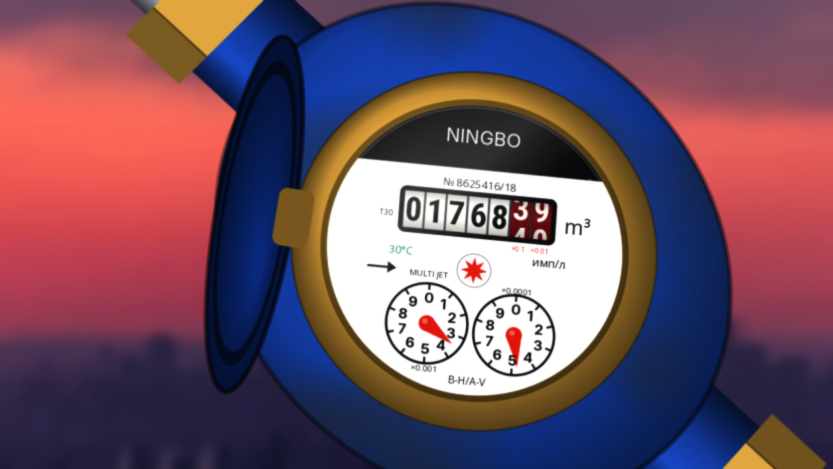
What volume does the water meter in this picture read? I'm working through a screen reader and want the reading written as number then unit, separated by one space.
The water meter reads 1768.3934 m³
